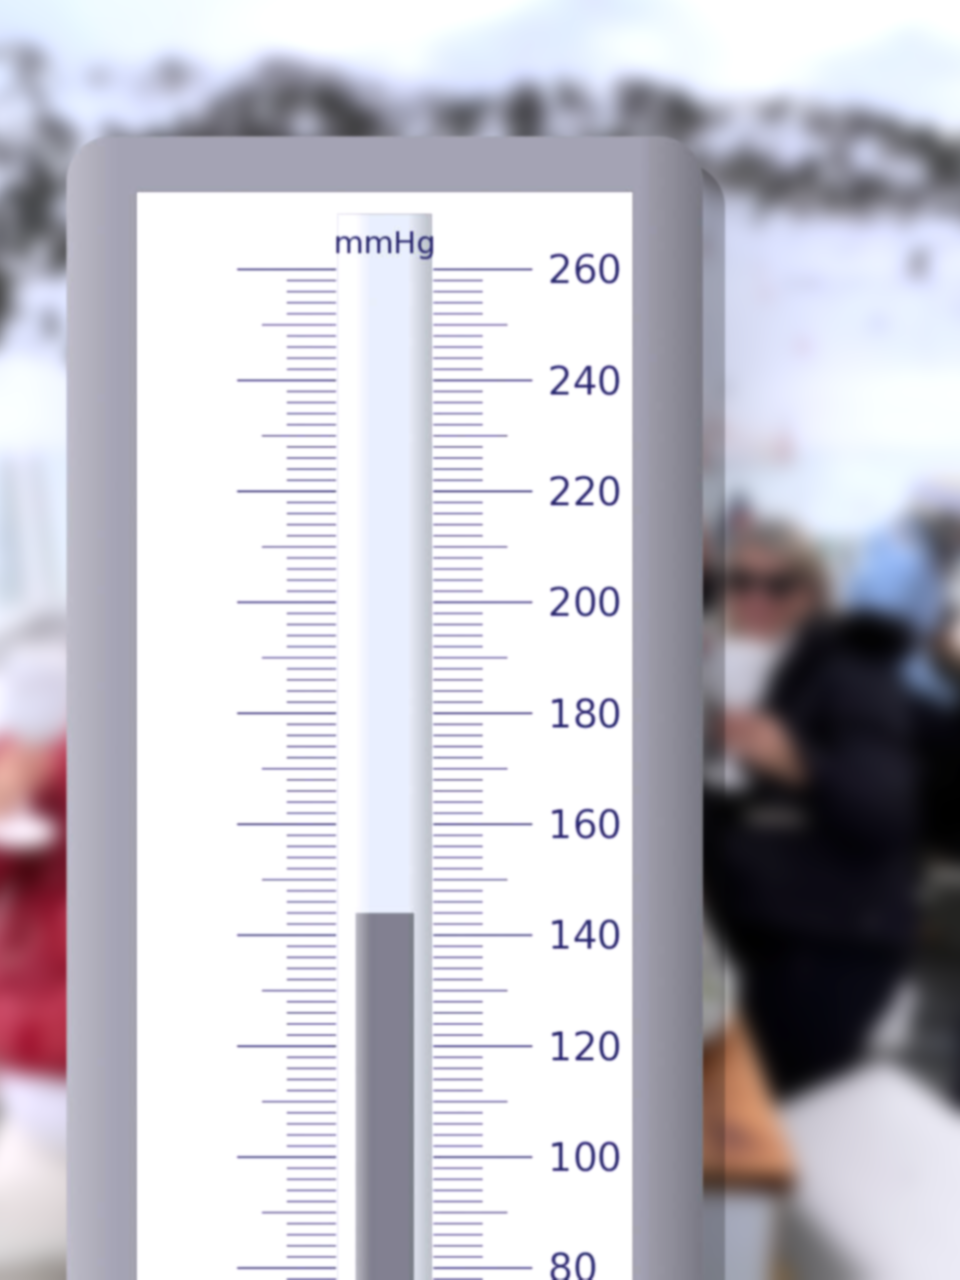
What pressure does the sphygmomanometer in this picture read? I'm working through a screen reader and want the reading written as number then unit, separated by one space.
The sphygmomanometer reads 144 mmHg
